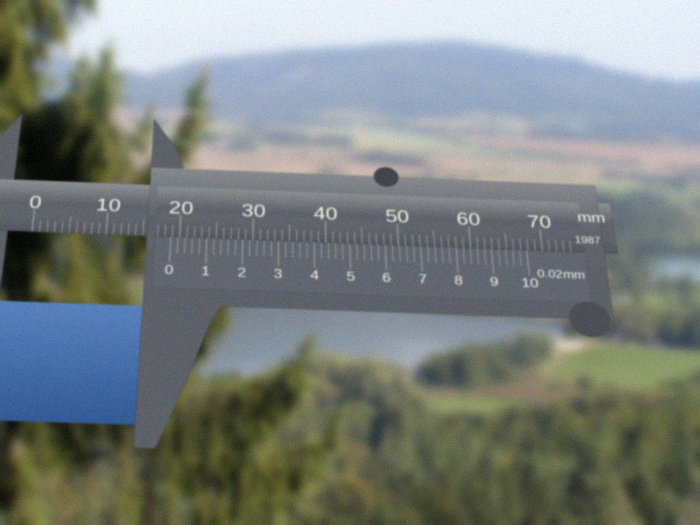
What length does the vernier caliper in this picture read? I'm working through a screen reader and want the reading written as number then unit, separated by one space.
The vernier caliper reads 18.8 mm
